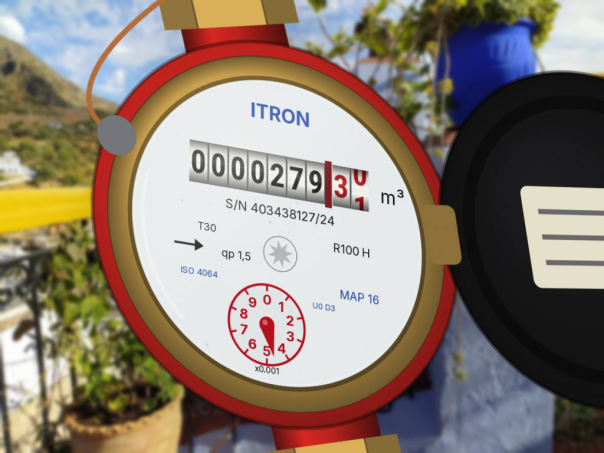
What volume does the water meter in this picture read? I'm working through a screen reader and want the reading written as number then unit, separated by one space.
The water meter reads 279.304 m³
